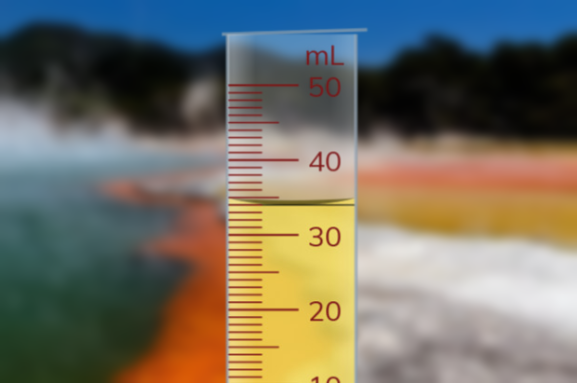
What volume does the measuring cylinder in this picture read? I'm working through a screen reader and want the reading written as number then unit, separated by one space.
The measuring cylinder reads 34 mL
